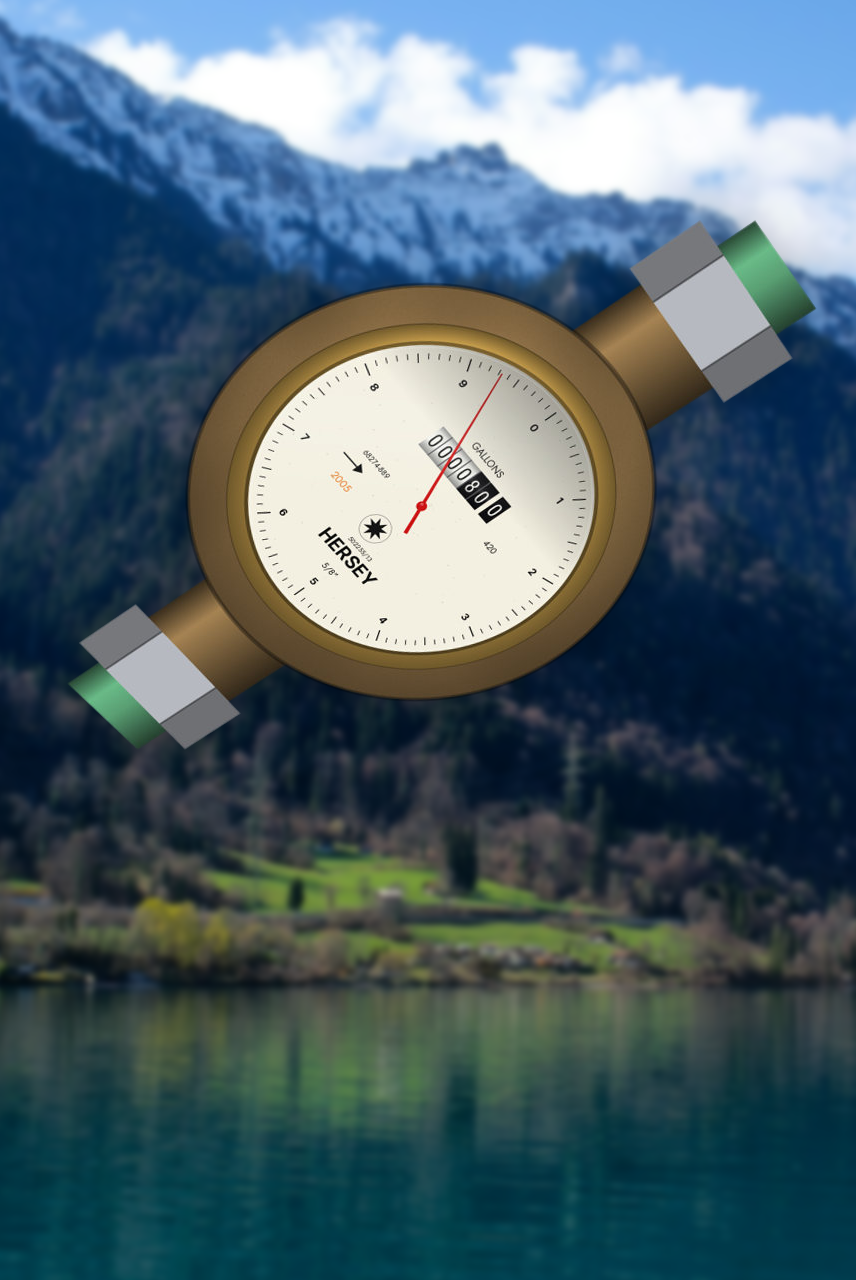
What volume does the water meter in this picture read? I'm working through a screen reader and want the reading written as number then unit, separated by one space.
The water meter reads 799.3 gal
